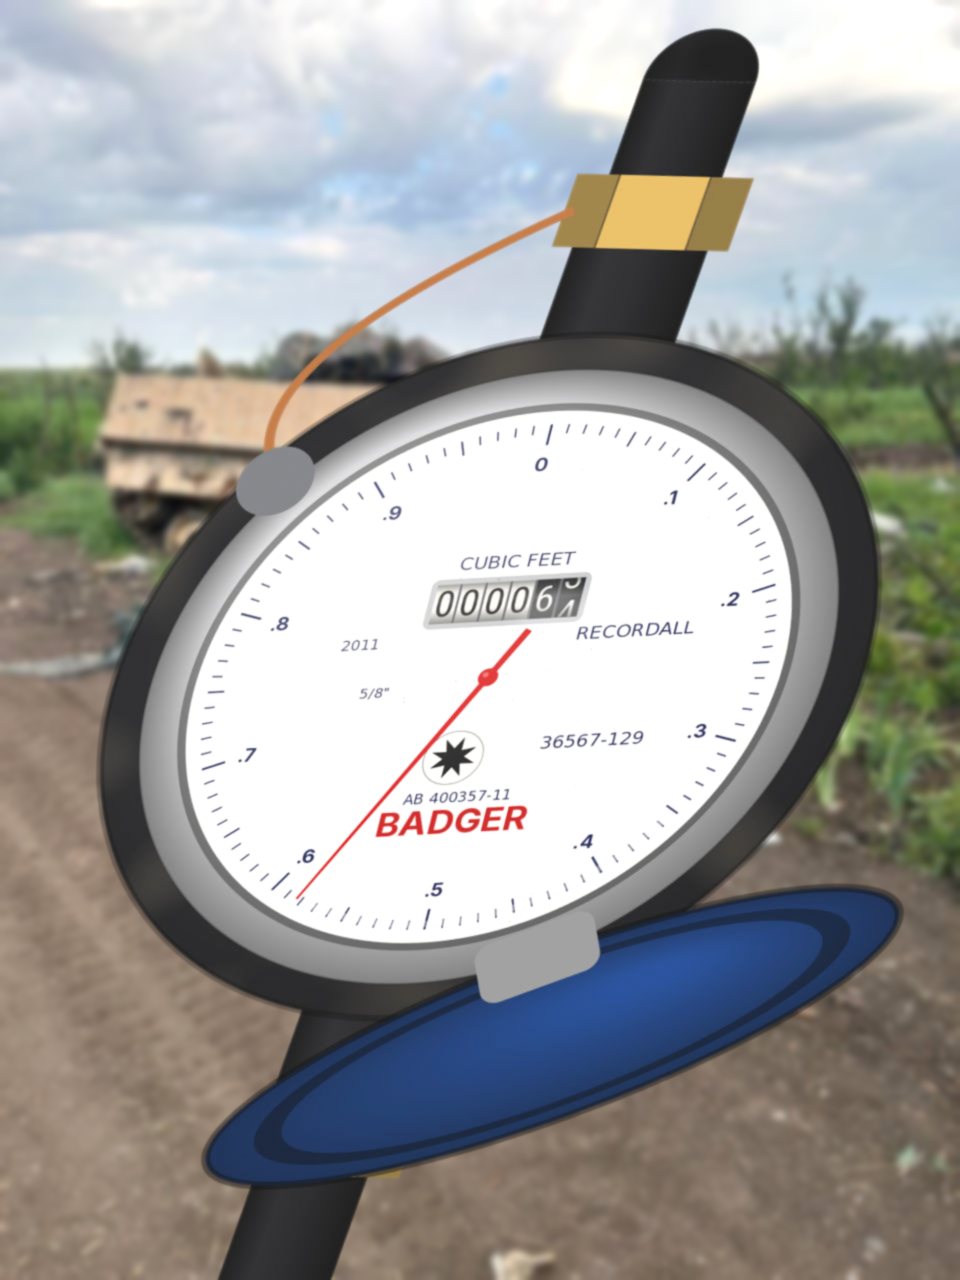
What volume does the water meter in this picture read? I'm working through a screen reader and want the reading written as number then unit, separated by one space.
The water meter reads 63.58 ft³
